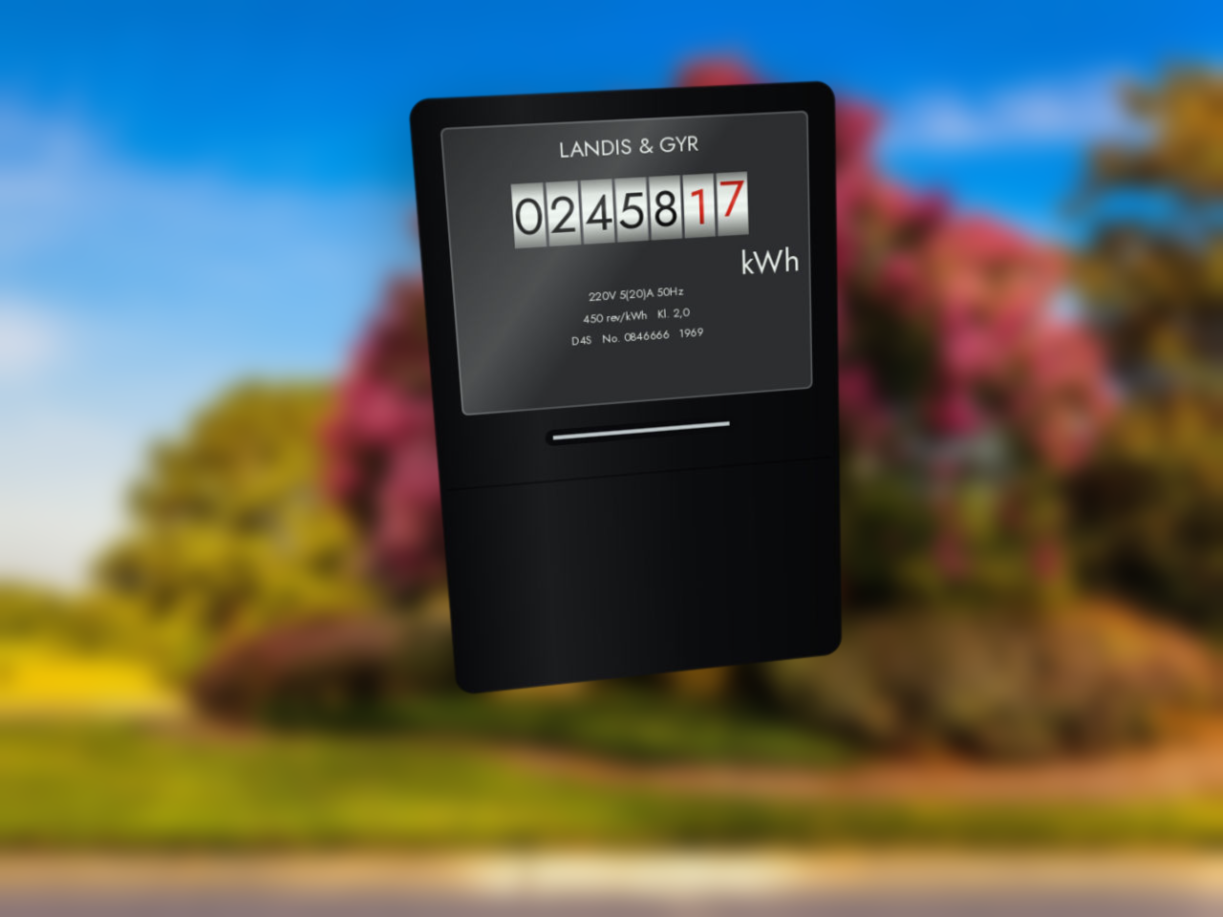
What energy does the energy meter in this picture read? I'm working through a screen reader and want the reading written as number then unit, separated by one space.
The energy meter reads 2458.17 kWh
